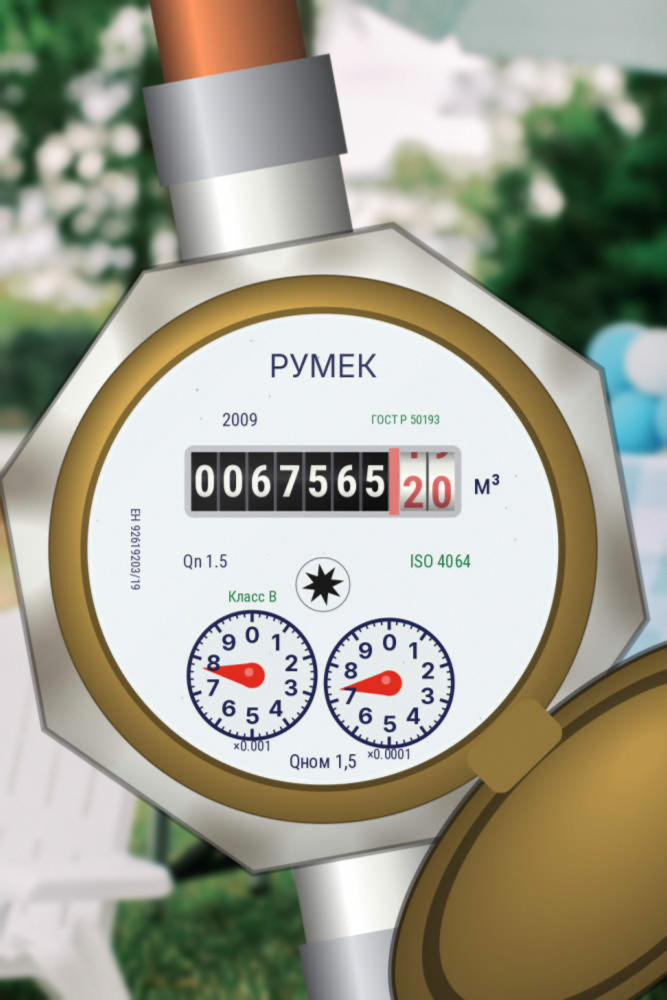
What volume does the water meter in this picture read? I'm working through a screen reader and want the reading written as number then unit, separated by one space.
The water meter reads 67565.1977 m³
